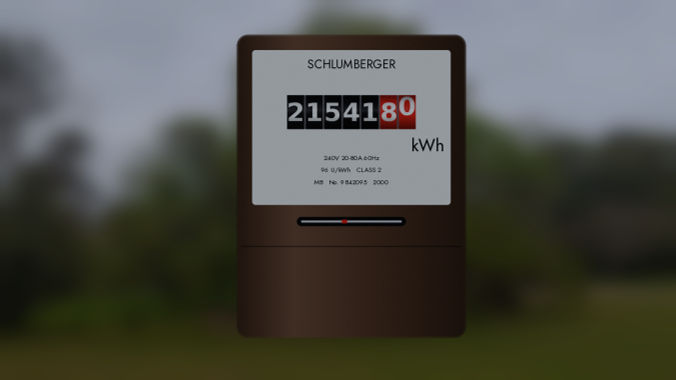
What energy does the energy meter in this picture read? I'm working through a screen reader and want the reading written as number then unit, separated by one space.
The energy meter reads 21541.80 kWh
